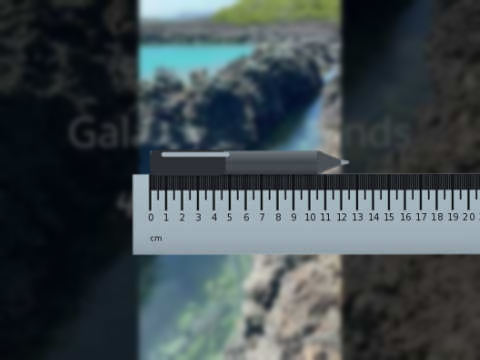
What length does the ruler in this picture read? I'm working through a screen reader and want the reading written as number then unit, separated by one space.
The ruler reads 12.5 cm
